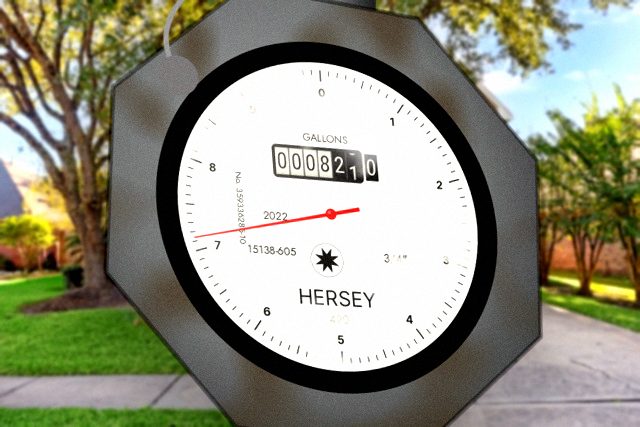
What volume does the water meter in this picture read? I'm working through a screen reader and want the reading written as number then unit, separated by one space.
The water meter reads 8207.1 gal
